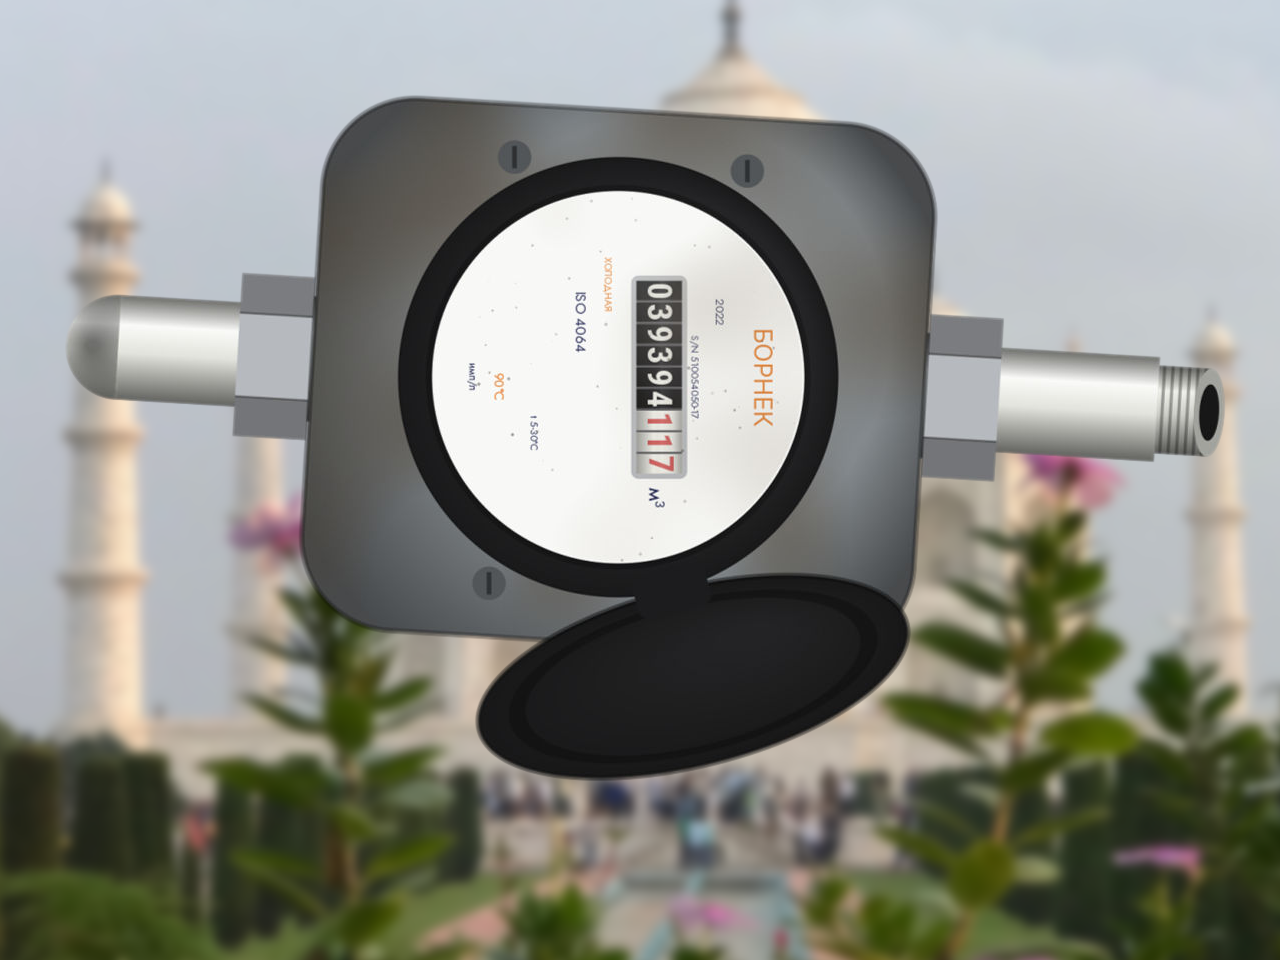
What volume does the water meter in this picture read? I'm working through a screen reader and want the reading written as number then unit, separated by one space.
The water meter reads 39394.117 m³
